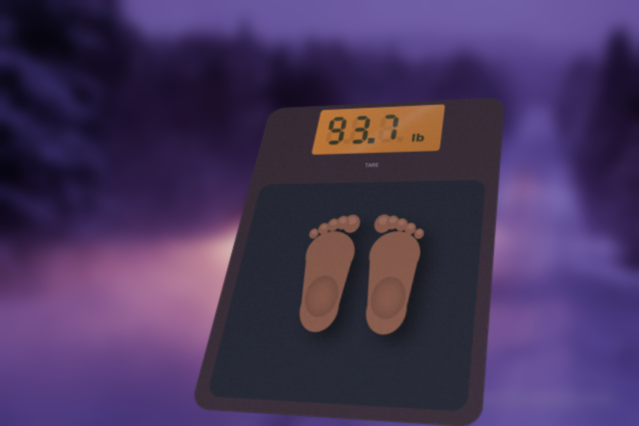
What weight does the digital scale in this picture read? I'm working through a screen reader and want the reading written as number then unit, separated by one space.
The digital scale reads 93.7 lb
